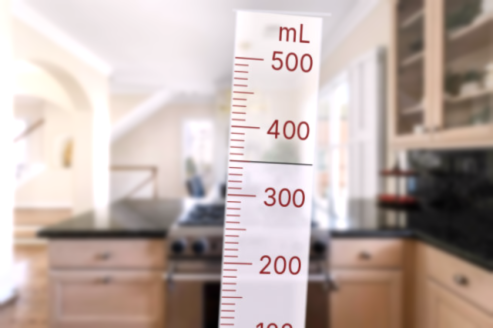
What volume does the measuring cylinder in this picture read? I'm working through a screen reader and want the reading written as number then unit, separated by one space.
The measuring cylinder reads 350 mL
